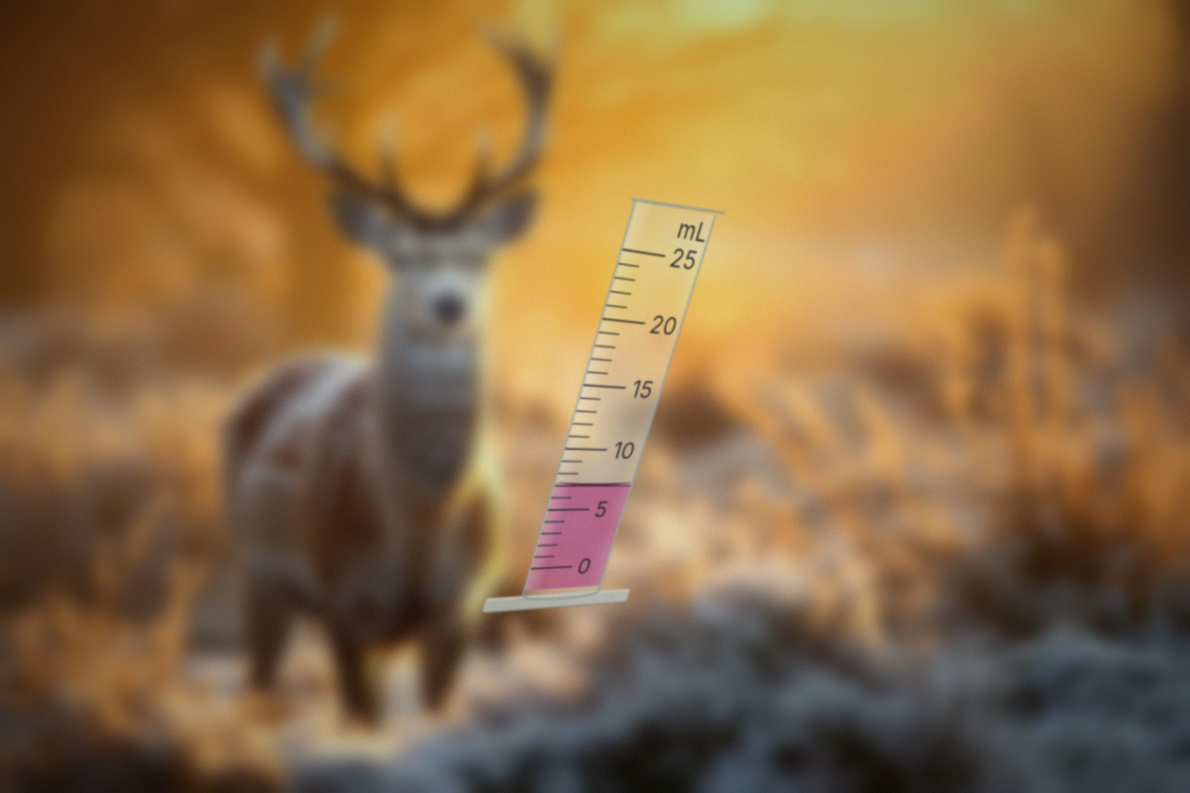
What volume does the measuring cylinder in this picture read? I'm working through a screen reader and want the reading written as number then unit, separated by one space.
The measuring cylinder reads 7 mL
